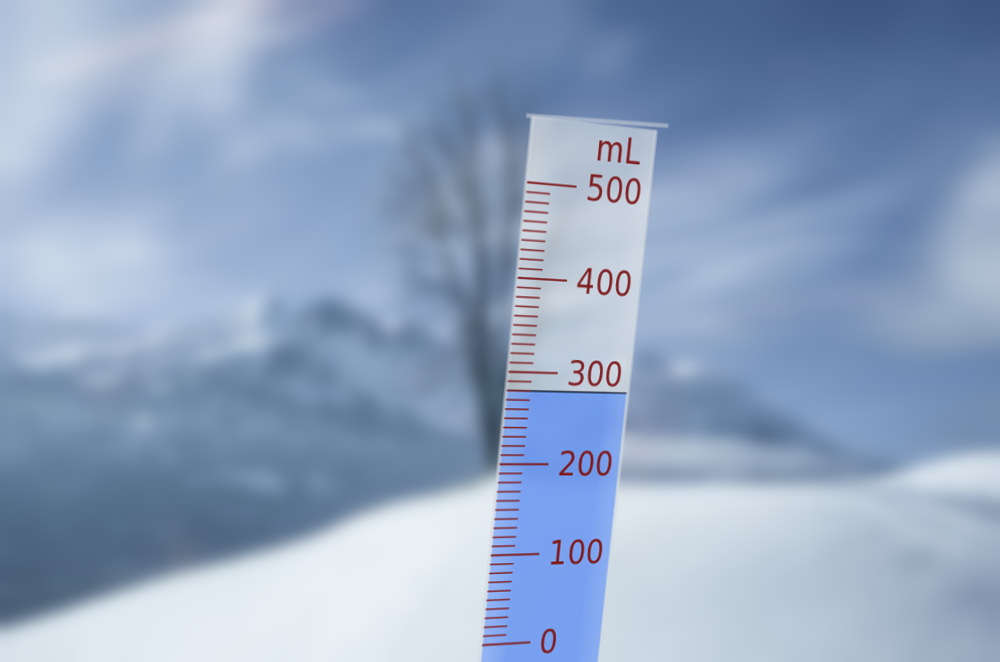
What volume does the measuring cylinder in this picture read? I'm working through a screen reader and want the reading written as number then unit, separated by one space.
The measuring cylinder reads 280 mL
